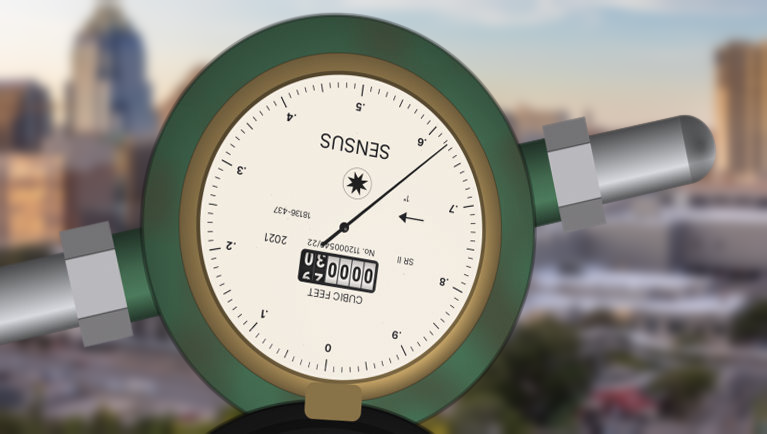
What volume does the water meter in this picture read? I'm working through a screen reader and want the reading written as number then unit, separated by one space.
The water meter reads 29.62 ft³
